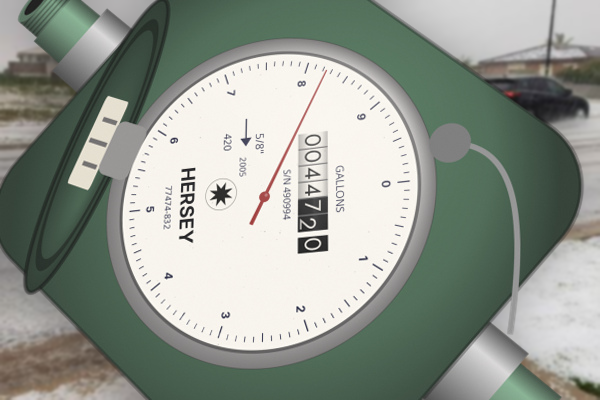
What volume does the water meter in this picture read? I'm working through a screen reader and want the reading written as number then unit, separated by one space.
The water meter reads 44718.2 gal
